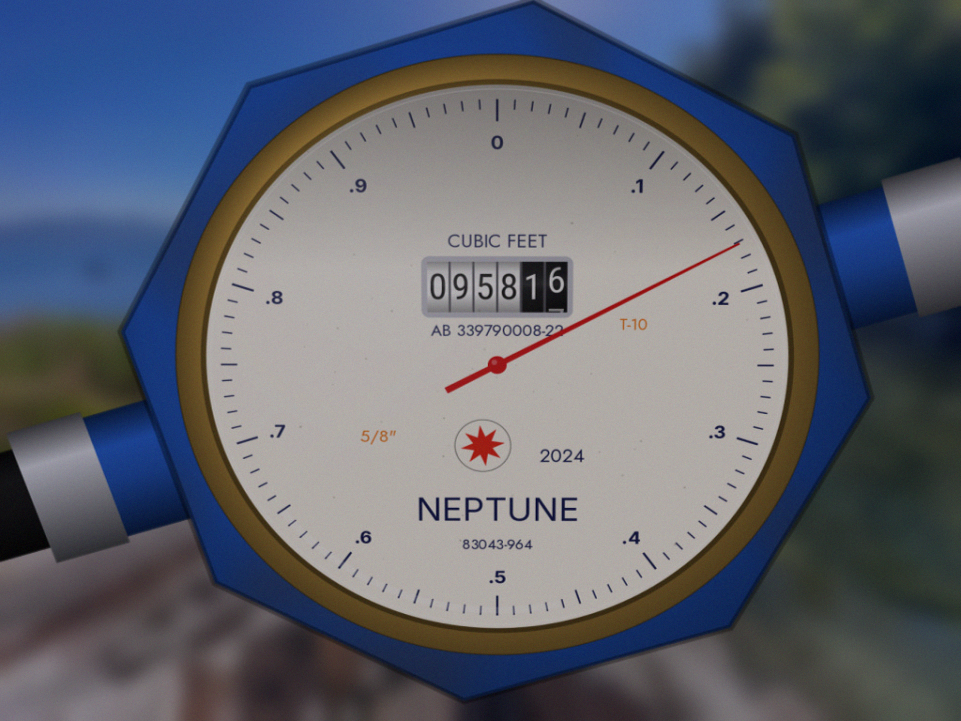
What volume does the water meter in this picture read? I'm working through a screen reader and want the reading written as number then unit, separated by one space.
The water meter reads 95816.17 ft³
